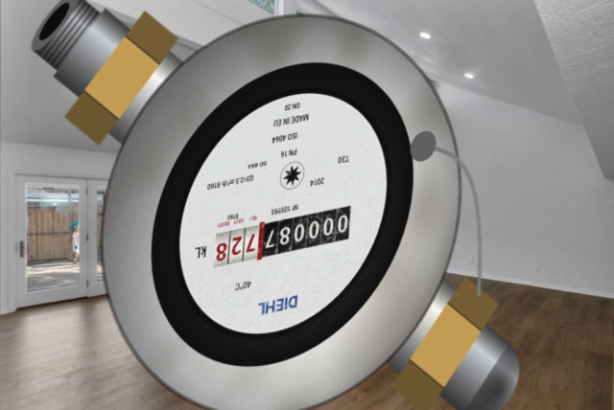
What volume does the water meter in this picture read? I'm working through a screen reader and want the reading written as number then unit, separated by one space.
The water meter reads 87.728 kL
